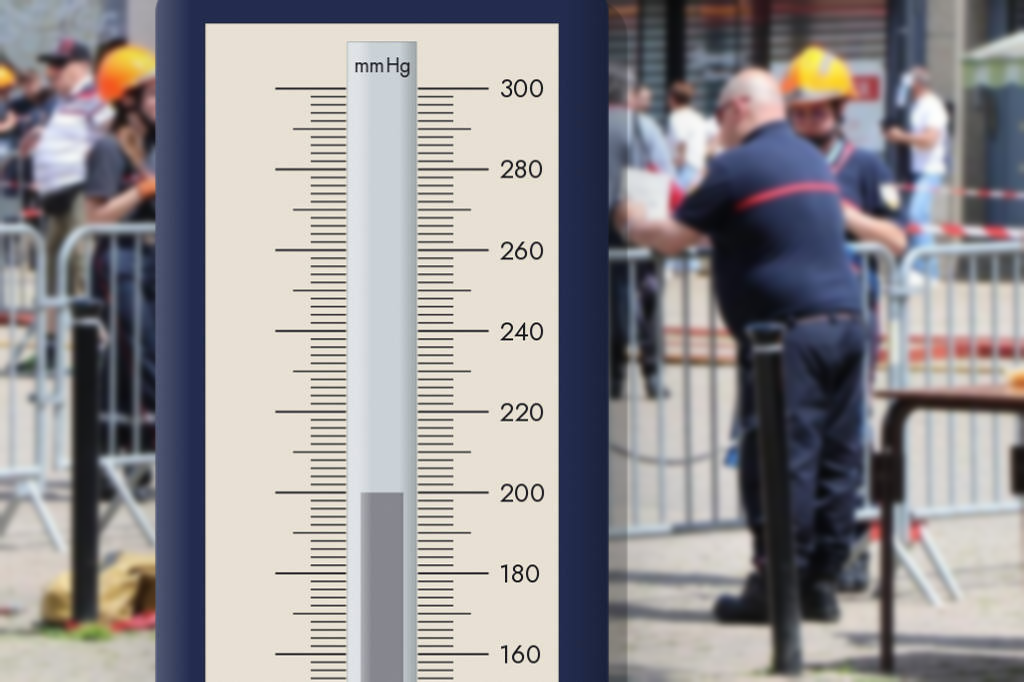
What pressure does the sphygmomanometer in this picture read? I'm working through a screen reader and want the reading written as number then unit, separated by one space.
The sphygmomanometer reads 200 mmHg
